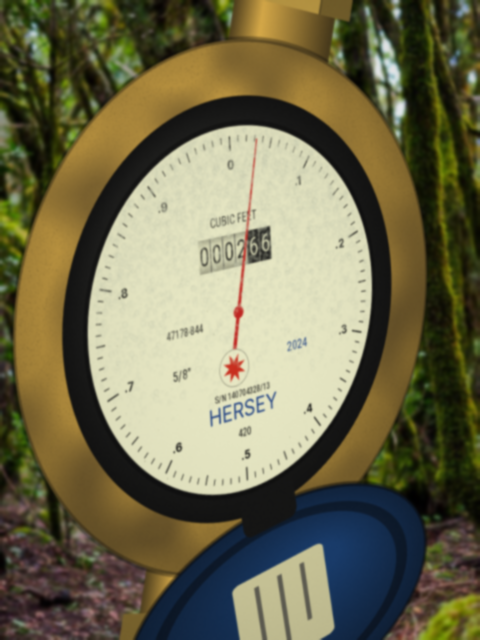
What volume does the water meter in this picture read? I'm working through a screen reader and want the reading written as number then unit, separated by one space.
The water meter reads 266.03 ft³
